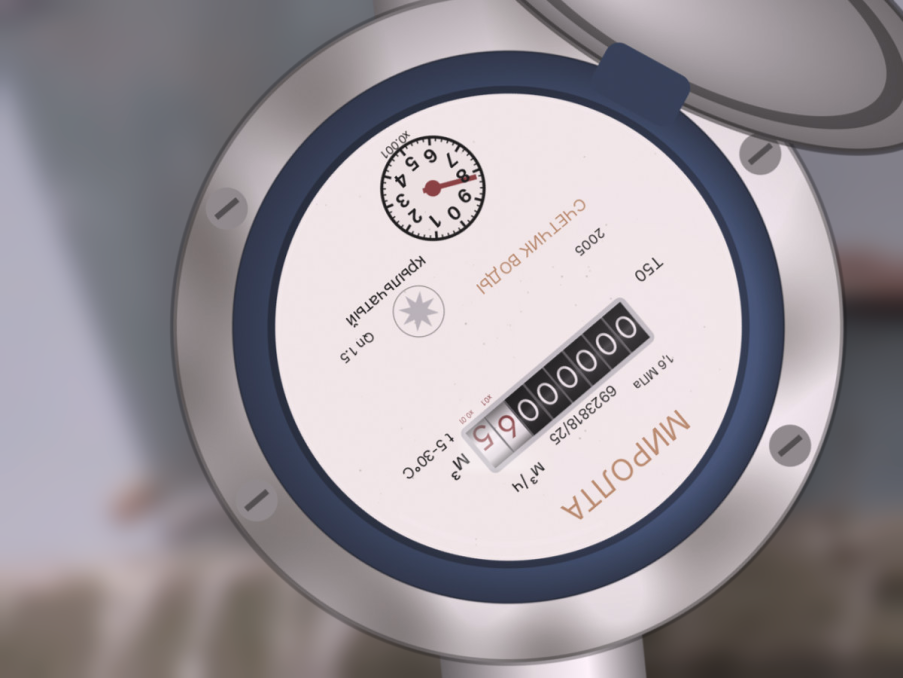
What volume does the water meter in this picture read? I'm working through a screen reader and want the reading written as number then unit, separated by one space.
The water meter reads 0.648 m³
